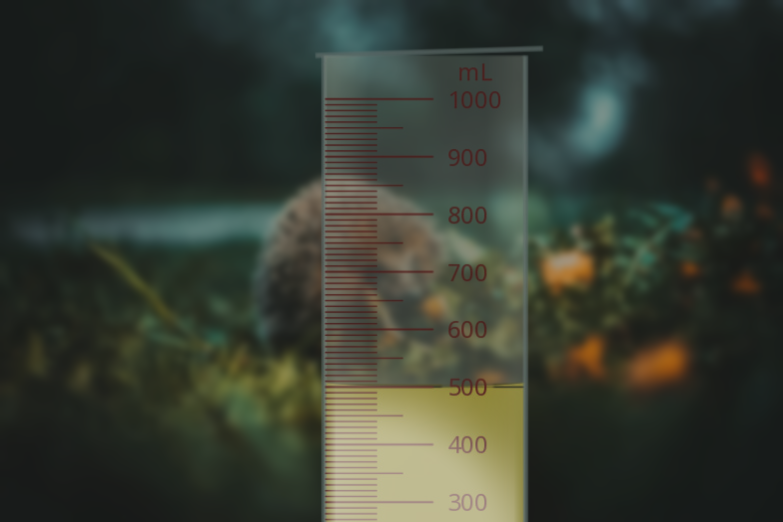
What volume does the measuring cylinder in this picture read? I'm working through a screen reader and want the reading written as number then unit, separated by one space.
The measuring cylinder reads 500 mL
